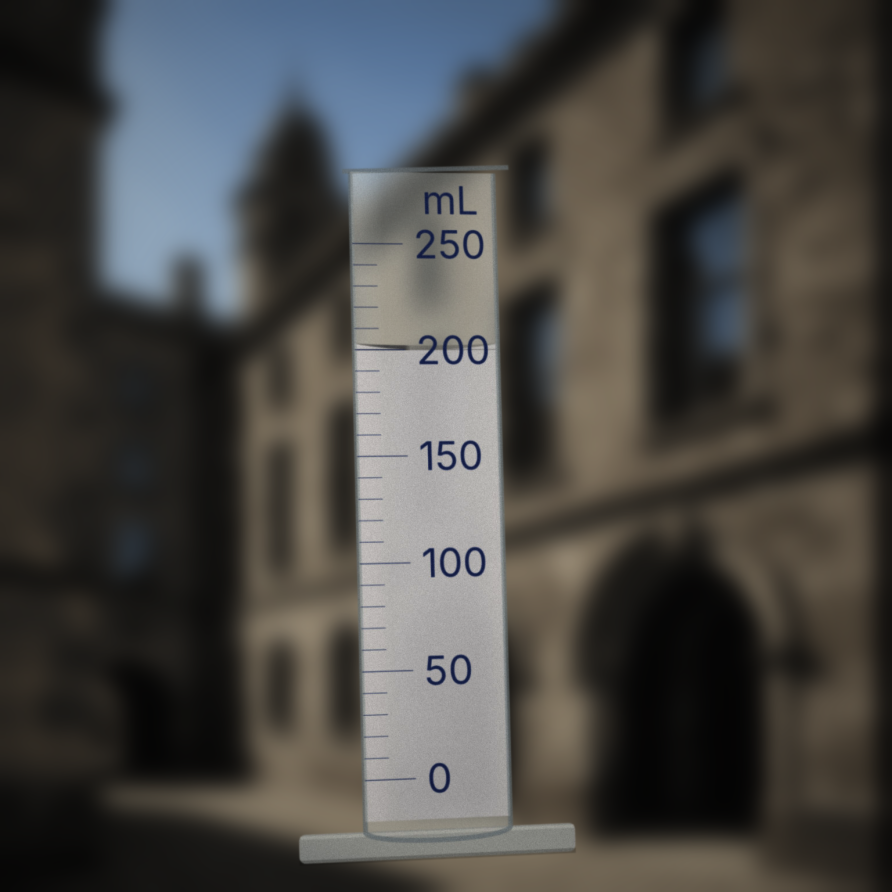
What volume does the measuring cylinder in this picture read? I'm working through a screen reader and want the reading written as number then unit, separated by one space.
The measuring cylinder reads 200 mL
